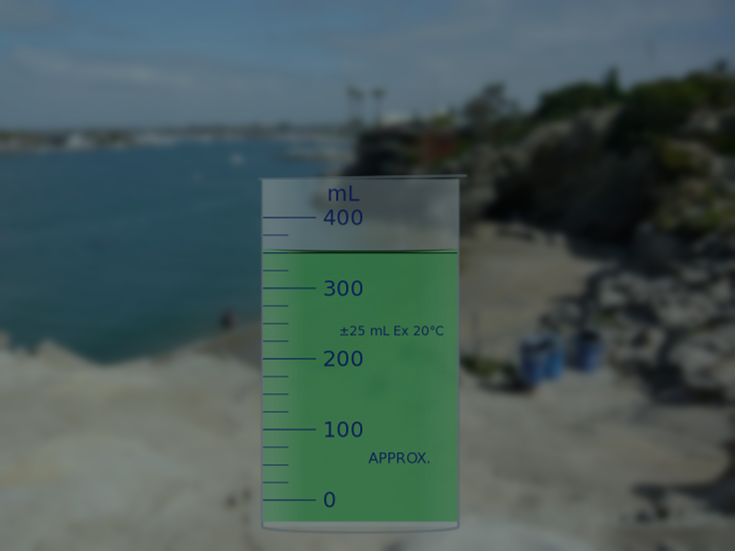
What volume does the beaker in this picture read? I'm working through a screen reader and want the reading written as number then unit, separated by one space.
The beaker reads 350 mL
